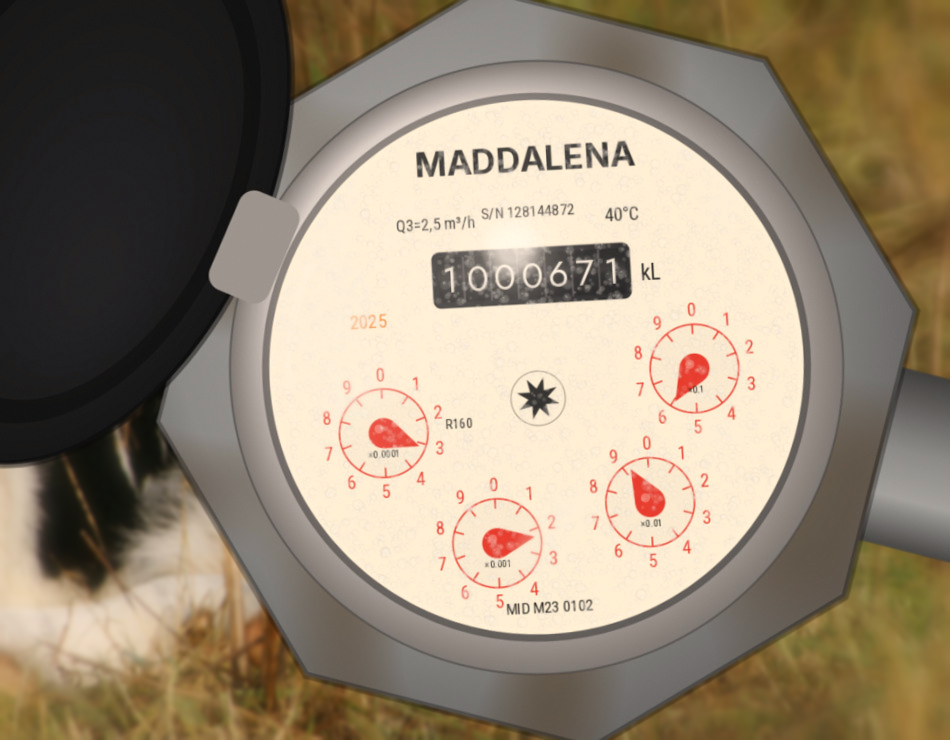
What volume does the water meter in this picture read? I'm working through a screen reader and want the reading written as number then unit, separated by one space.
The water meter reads 1000671.5923 kL
